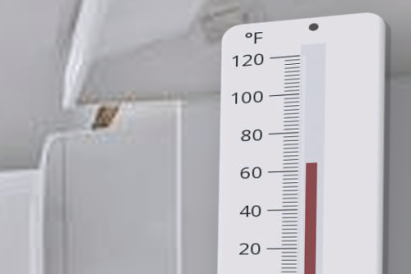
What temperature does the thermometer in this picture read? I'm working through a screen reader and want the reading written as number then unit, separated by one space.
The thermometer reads 64 °F
